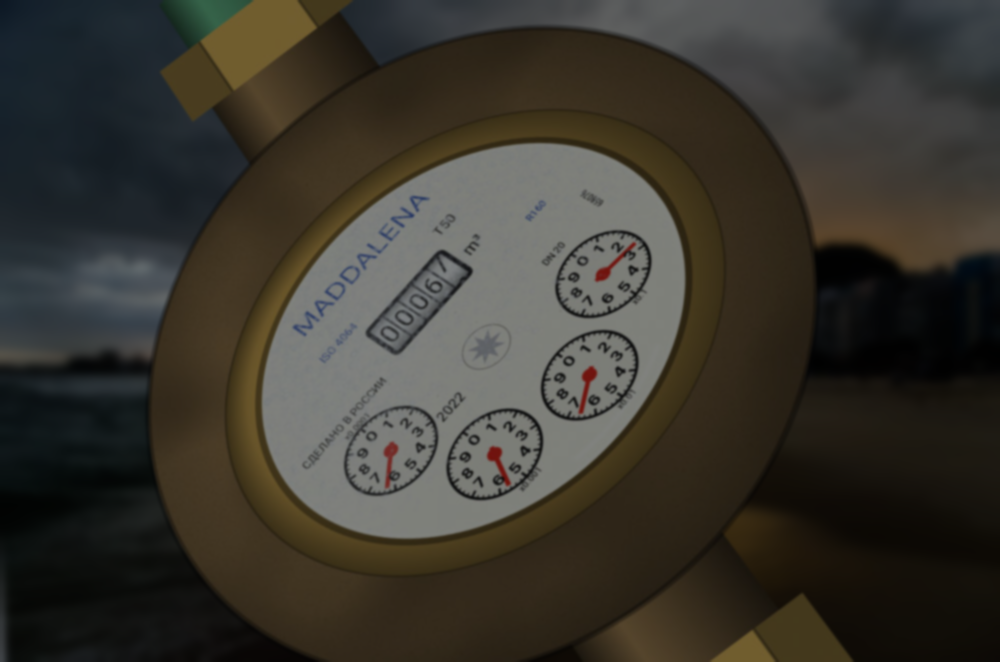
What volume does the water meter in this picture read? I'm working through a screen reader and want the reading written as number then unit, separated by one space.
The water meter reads 67.2656 m³
